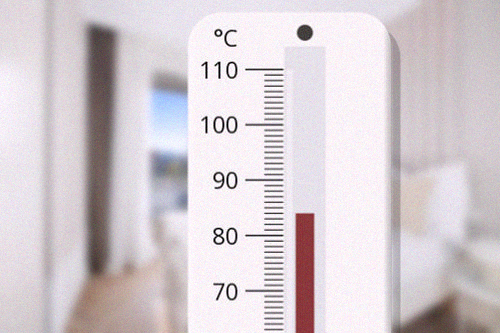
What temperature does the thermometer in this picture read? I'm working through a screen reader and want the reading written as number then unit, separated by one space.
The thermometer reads 84 °C
